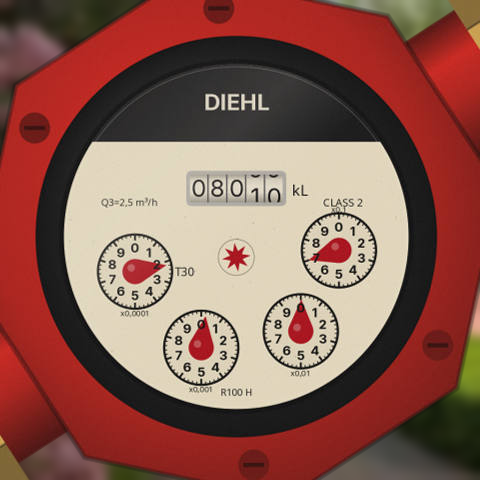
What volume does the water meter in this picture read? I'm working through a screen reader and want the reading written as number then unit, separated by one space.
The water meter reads 8009.7002 kL
